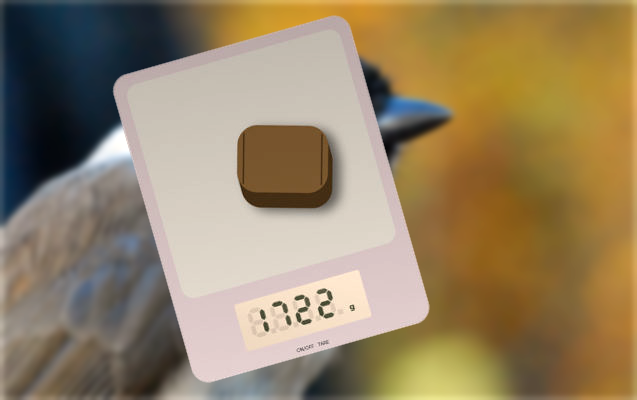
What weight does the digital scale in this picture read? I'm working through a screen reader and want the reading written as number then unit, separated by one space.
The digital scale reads 1722 g
